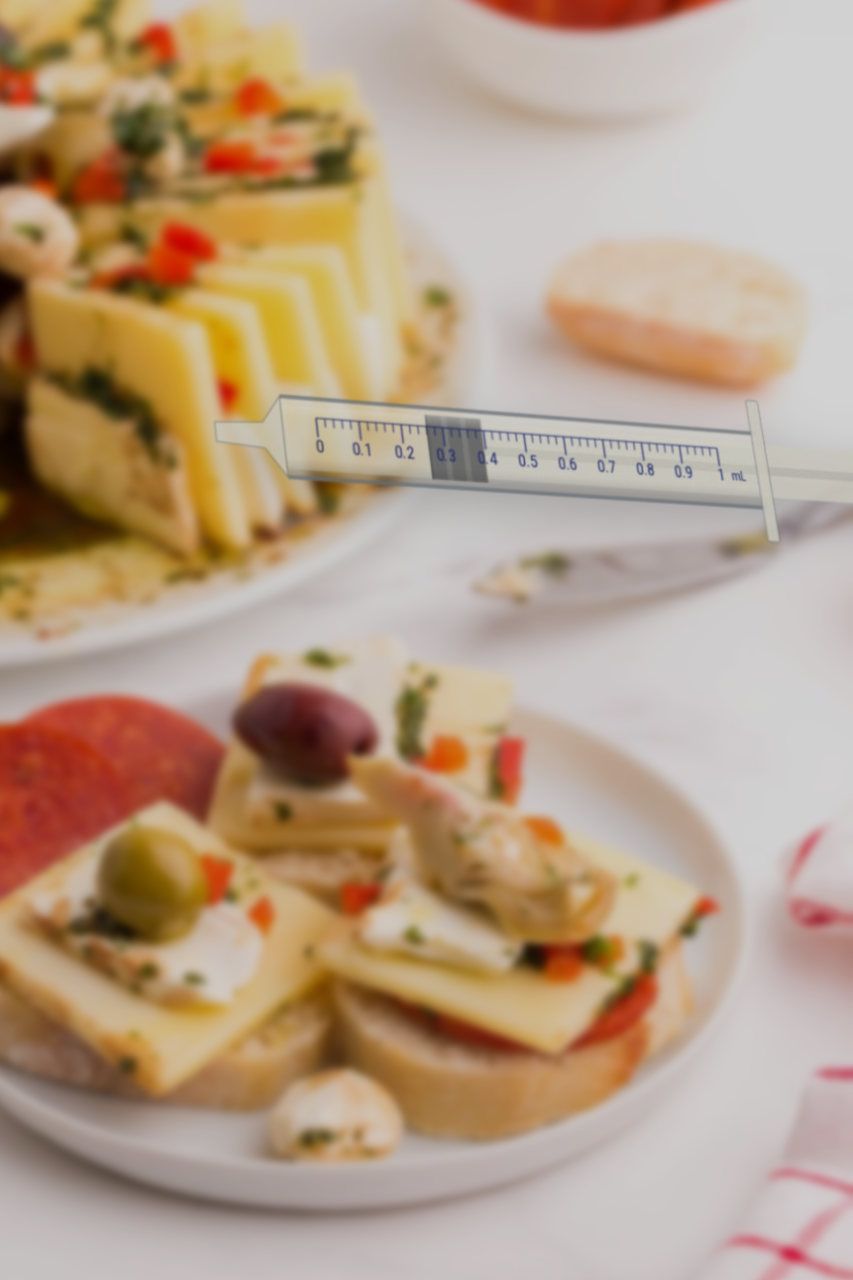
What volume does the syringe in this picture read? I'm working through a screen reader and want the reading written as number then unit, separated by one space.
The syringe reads 0.26 mL
